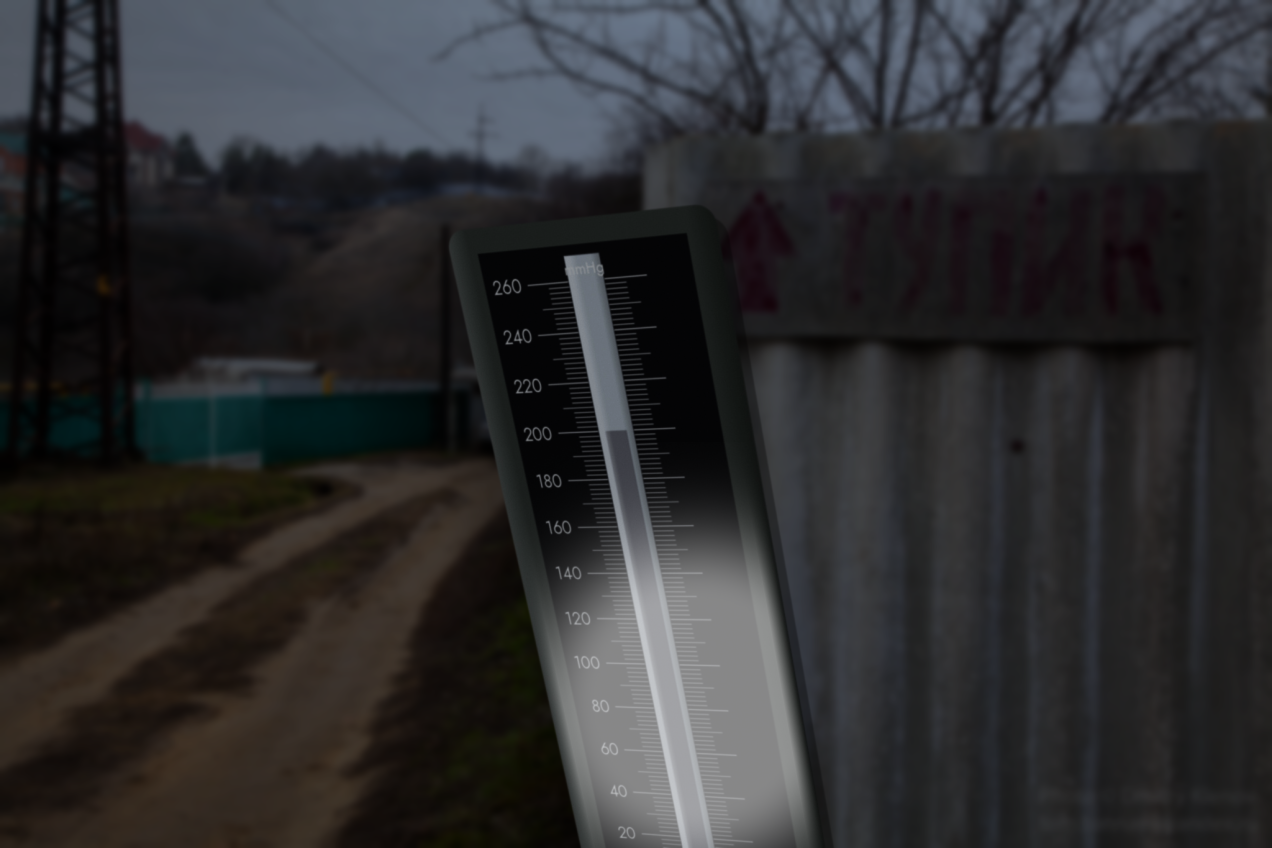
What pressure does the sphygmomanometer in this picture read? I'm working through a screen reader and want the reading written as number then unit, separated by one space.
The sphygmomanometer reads 200 mmHg
